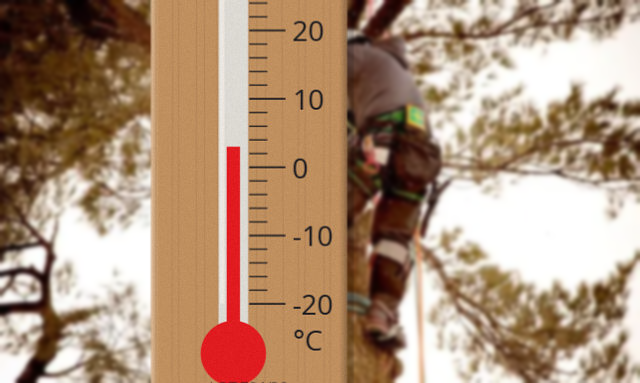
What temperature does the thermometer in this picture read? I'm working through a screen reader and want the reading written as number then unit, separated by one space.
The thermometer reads 3 °C
